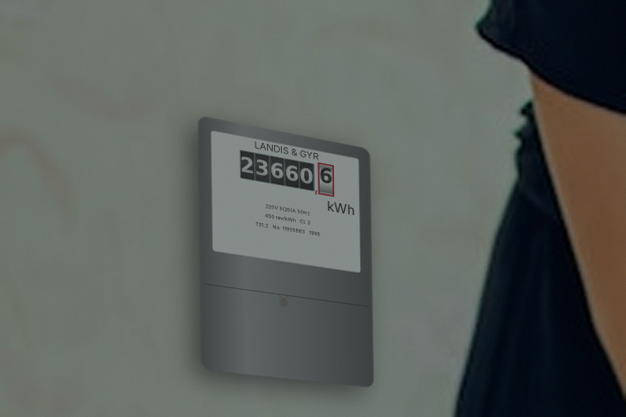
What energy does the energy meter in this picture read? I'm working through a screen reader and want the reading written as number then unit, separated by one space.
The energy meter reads 23660.6 kWh
